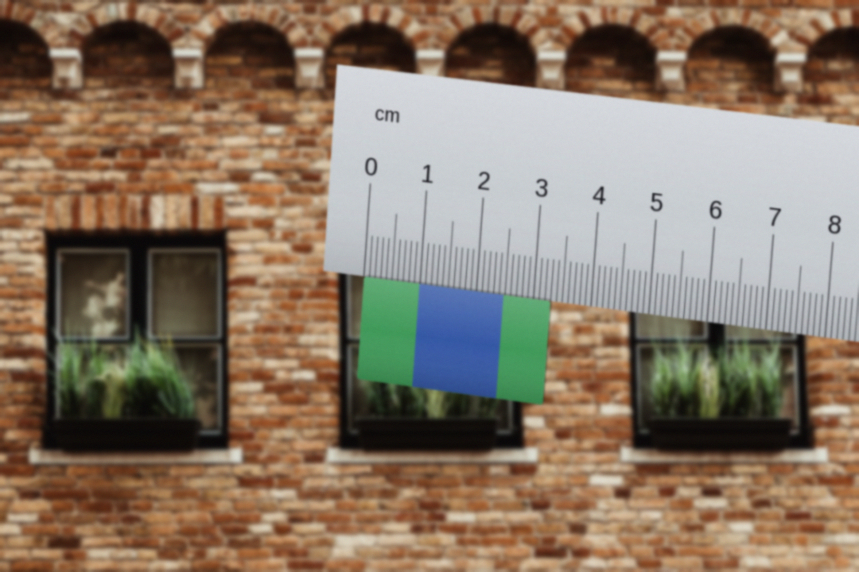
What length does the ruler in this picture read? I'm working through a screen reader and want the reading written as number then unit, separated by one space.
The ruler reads 3.3 cm
